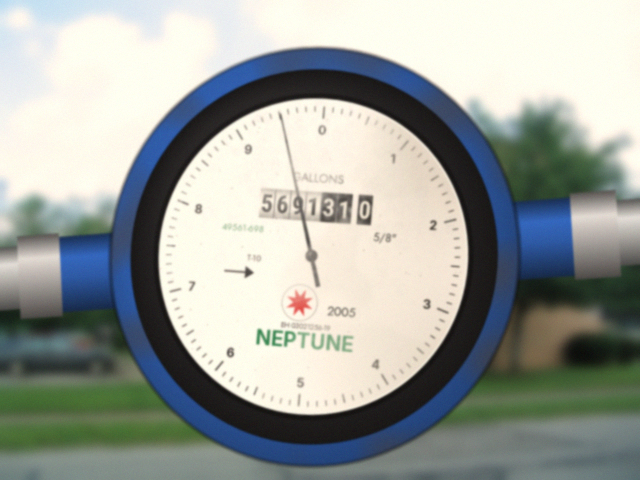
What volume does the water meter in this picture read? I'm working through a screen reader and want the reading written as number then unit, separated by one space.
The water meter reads 5691309.5 gal
